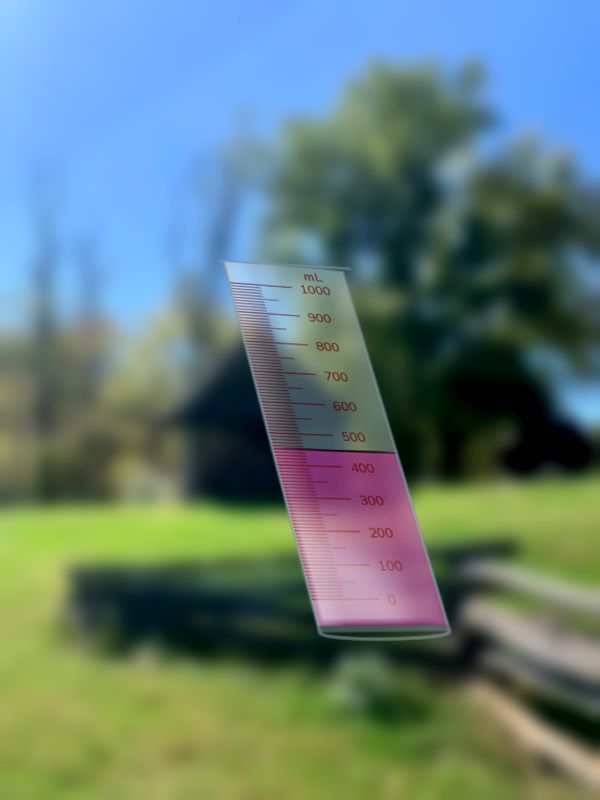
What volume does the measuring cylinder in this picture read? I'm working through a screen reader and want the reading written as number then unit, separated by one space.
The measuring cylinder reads 450 mL
